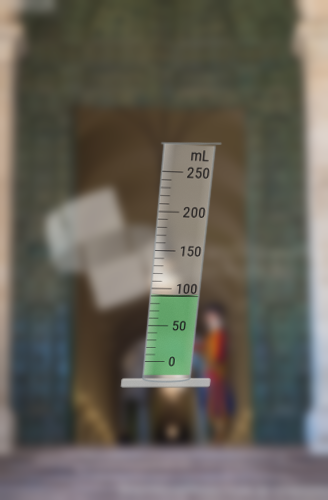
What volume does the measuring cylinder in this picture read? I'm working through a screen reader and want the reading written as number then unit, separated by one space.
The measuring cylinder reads 90 mL
